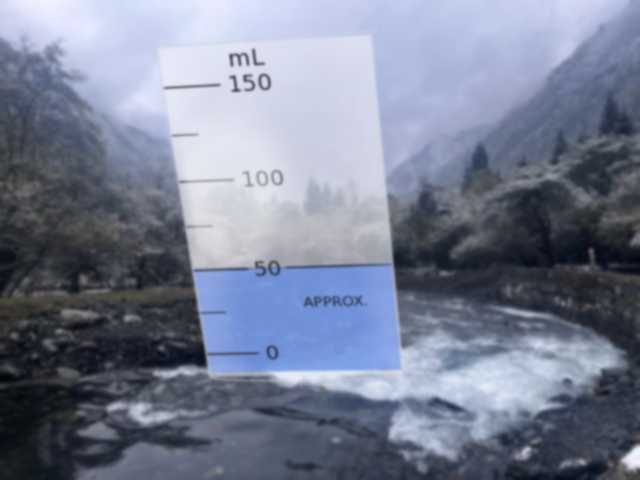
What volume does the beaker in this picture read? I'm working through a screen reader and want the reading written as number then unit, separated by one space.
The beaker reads 50 mL
